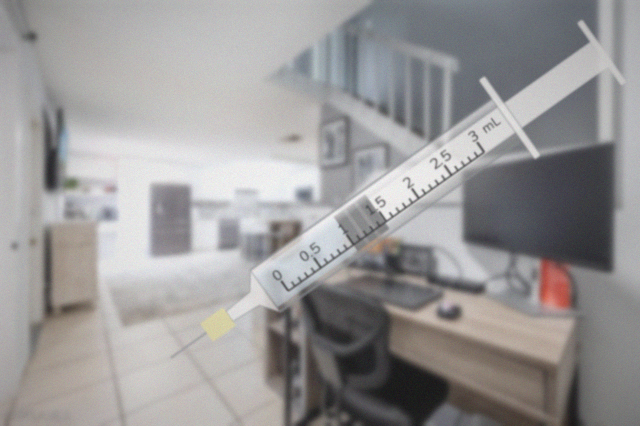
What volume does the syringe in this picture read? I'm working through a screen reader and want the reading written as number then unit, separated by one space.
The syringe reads 1 mL
